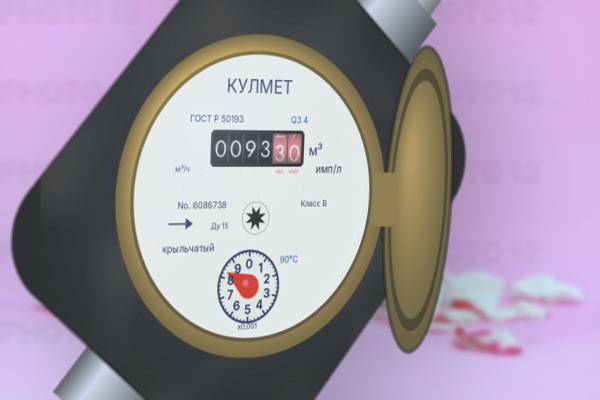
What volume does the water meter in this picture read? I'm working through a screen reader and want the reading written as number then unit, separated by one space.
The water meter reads 93.298 m³
